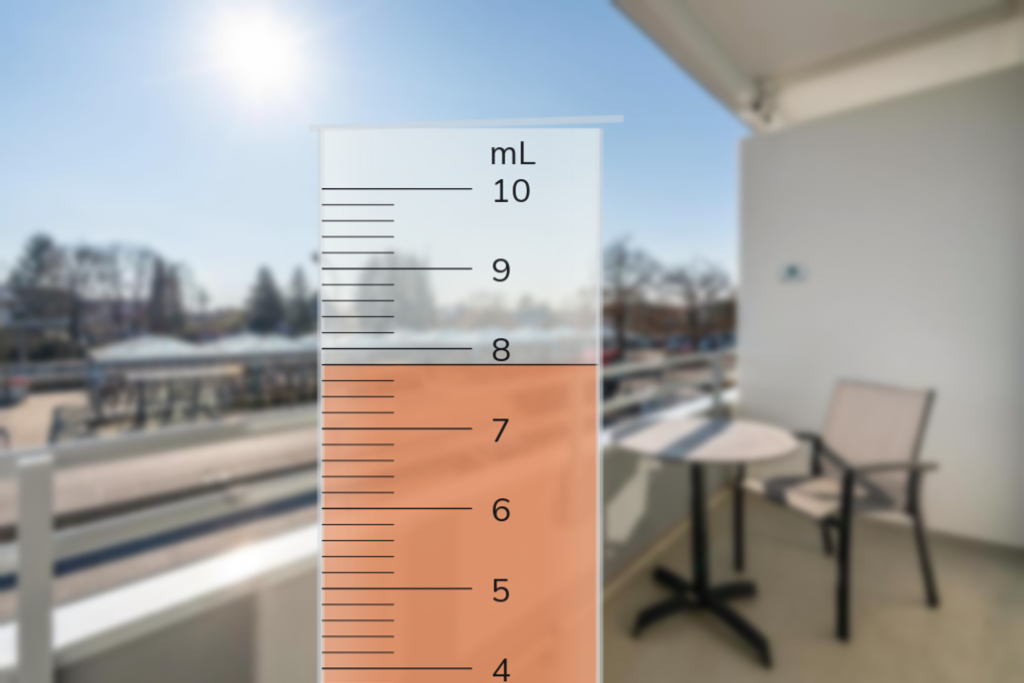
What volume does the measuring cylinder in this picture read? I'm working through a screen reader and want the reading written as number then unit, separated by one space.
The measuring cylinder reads 7.8 mL
